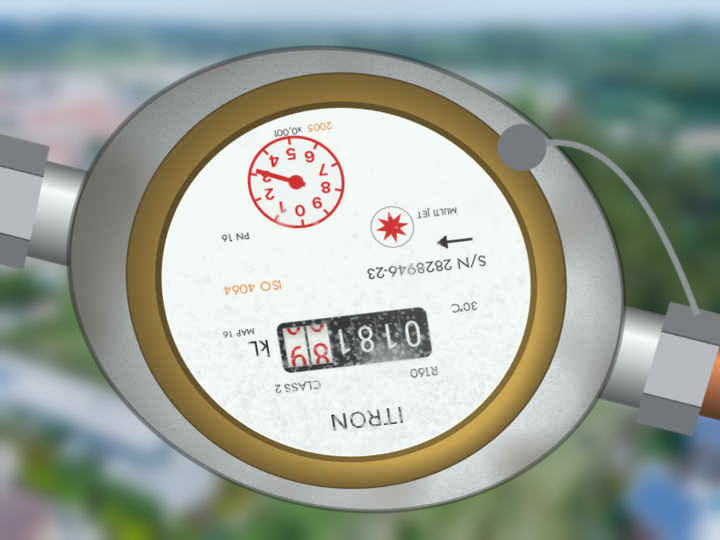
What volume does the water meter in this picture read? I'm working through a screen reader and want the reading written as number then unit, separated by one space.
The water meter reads 181.893 kL
